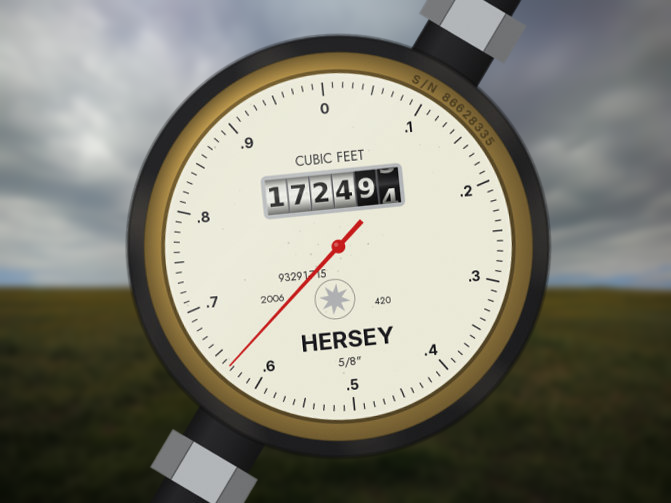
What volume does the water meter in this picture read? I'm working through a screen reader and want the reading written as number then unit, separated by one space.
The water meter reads 172493.63 ft³
